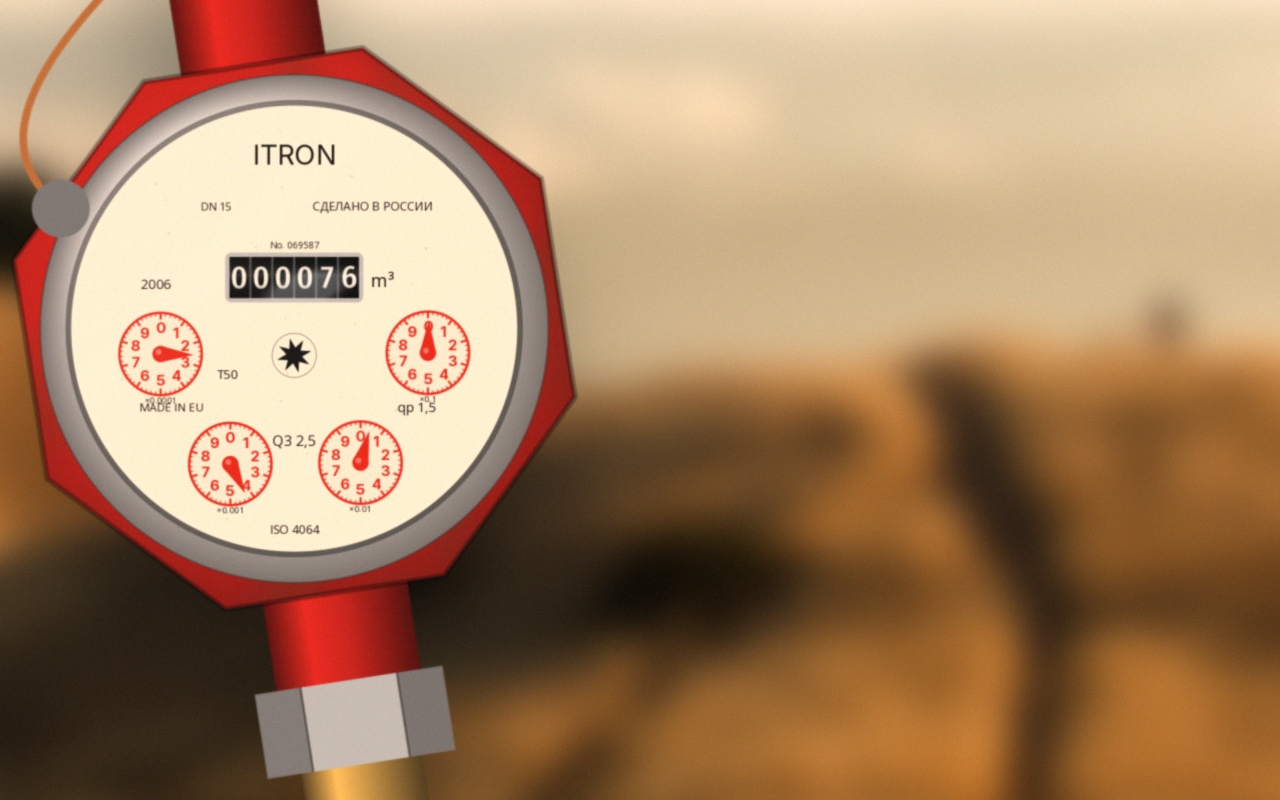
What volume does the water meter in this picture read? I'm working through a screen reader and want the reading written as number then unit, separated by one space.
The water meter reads 76.0042 m³
